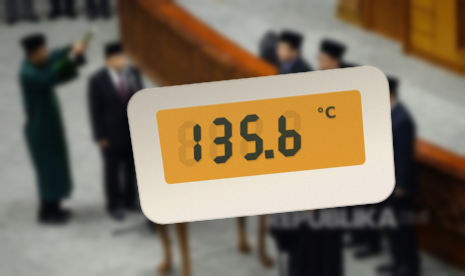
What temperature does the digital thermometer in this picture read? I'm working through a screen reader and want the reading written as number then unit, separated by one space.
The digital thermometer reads 135.6 °C
